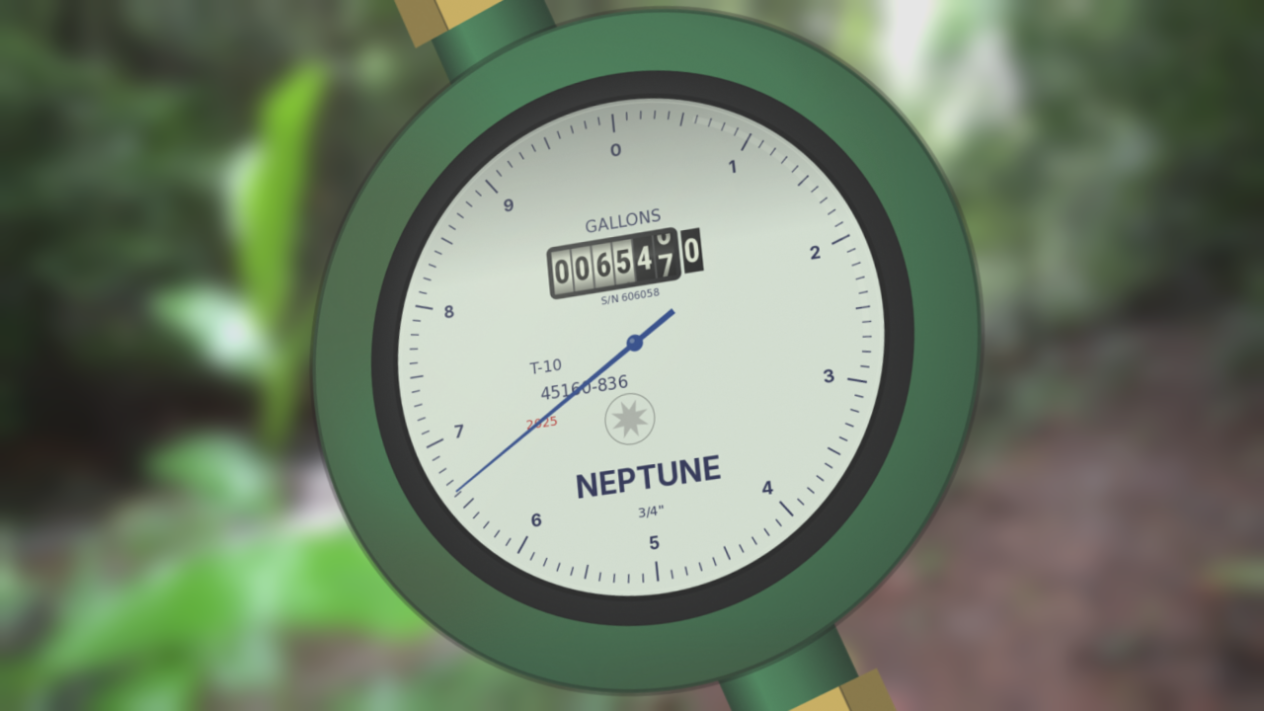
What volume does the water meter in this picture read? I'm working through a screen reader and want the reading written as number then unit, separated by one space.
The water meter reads 65466.6 gal
